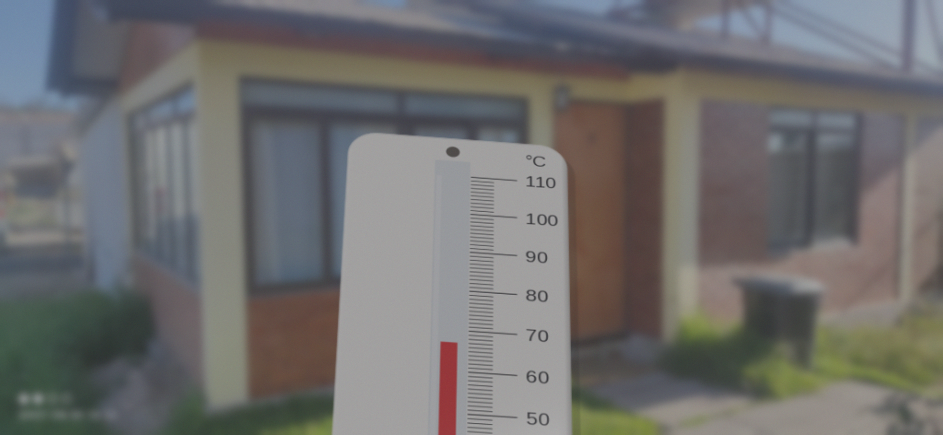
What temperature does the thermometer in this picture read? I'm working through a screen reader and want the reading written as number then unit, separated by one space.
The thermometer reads 67 °C
